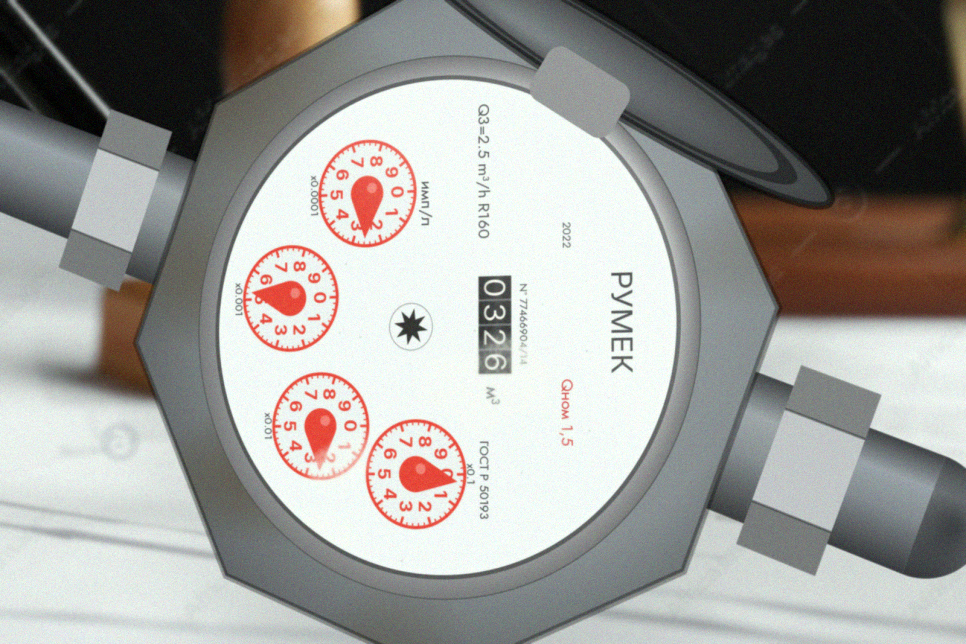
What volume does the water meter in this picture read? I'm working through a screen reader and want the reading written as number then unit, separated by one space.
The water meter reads 326.0252 m³
